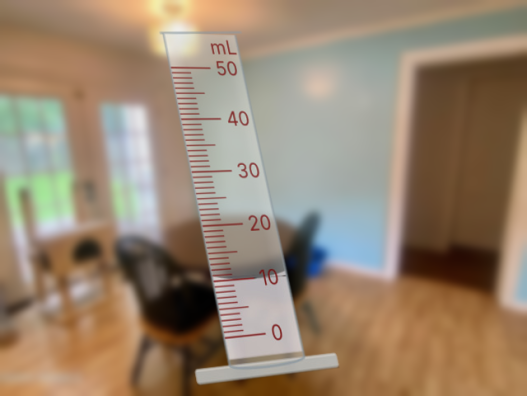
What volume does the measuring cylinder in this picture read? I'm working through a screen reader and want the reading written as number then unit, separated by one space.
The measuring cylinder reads 10 mL
